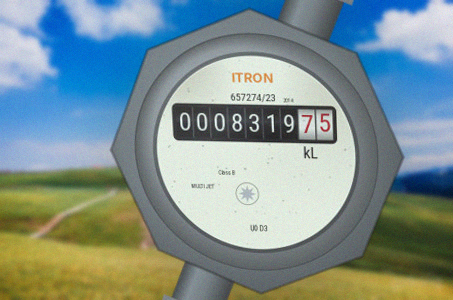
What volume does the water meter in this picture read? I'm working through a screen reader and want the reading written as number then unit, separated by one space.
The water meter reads 8319.75 kL
